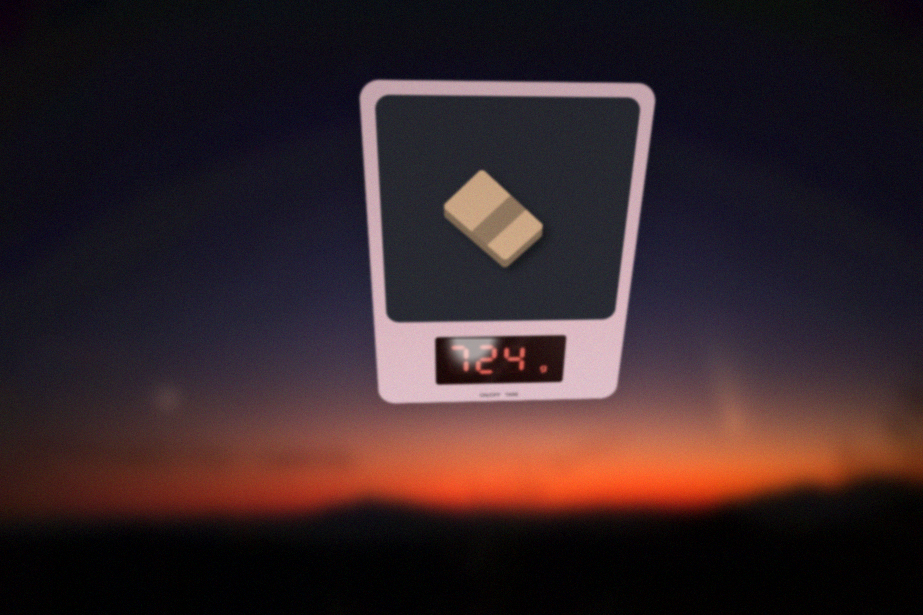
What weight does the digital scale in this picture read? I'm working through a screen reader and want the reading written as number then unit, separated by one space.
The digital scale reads 724 g
